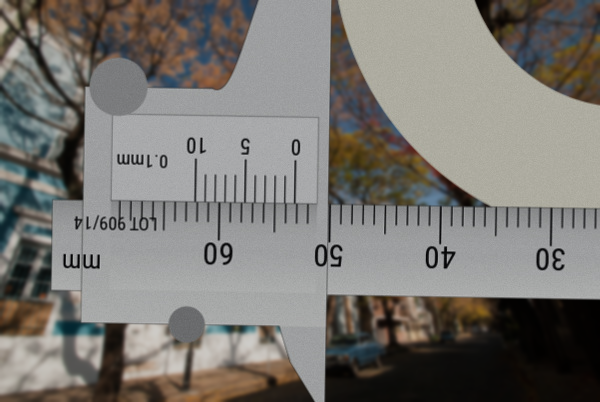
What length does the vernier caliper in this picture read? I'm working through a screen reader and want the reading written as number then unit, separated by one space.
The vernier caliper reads 53.2 mm
